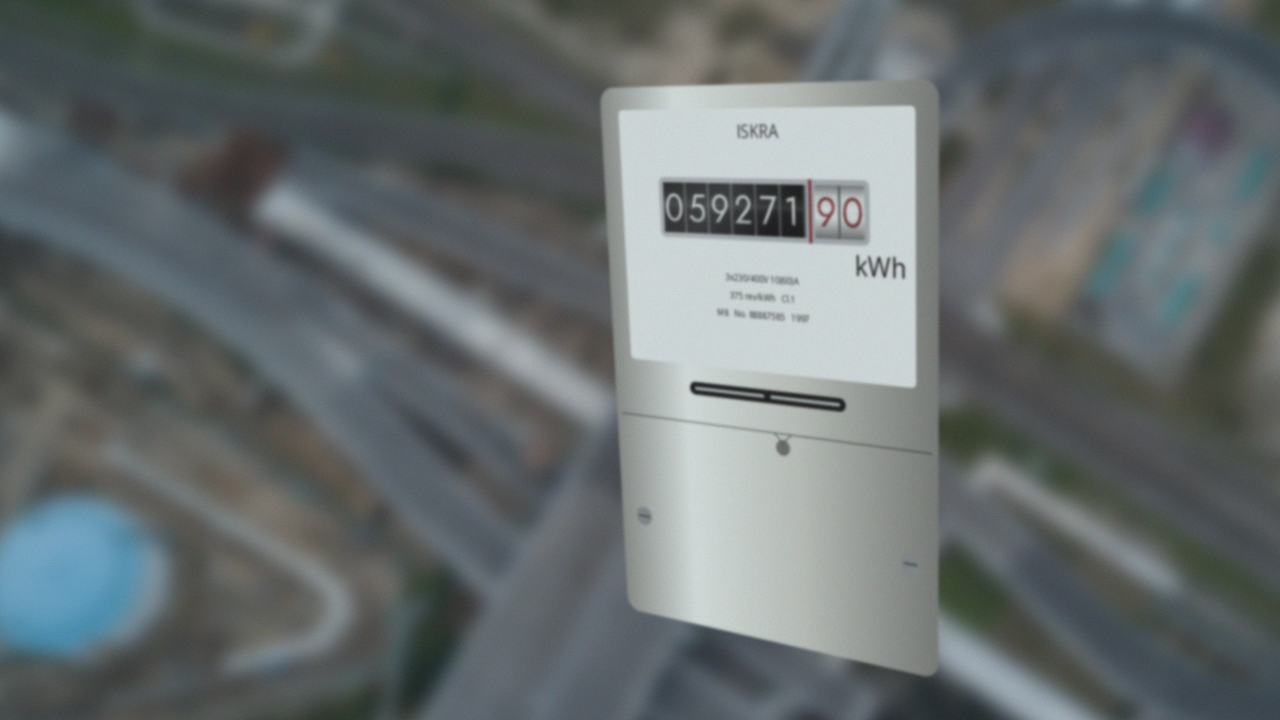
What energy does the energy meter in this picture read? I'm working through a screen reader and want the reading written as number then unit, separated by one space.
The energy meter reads 59271.90 kWh
